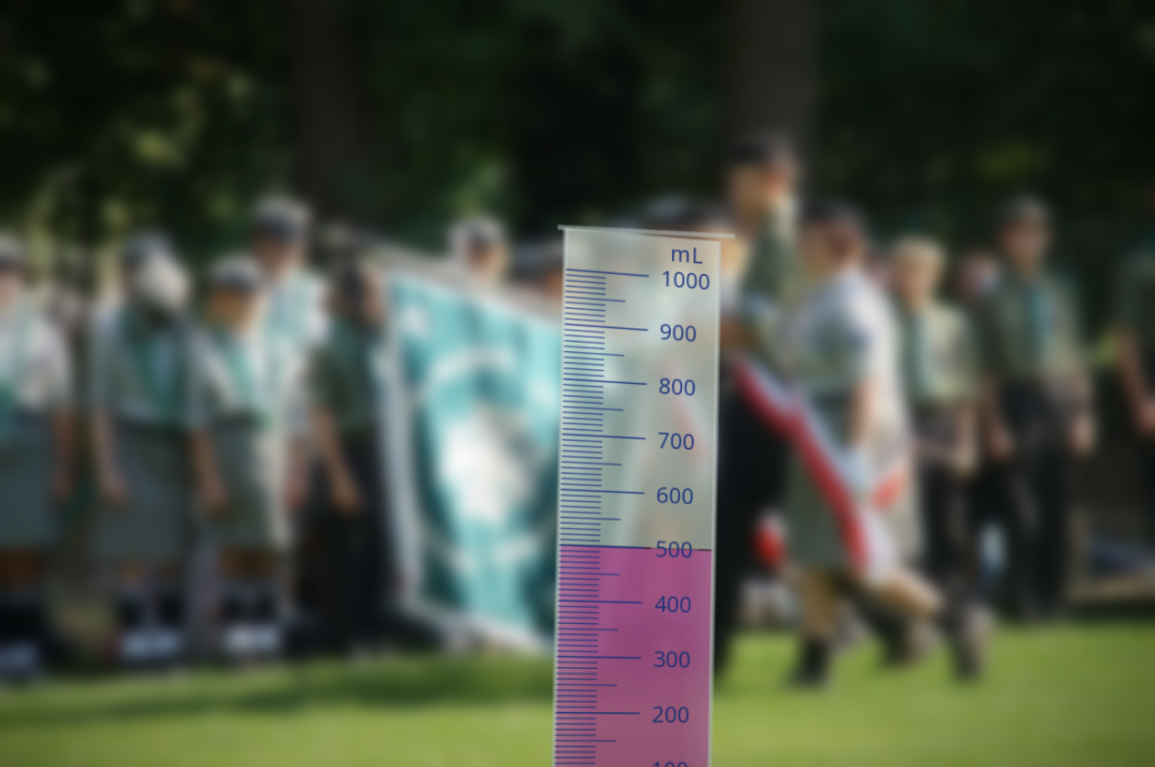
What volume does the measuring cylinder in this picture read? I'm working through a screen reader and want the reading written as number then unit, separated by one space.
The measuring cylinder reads 500 mL
